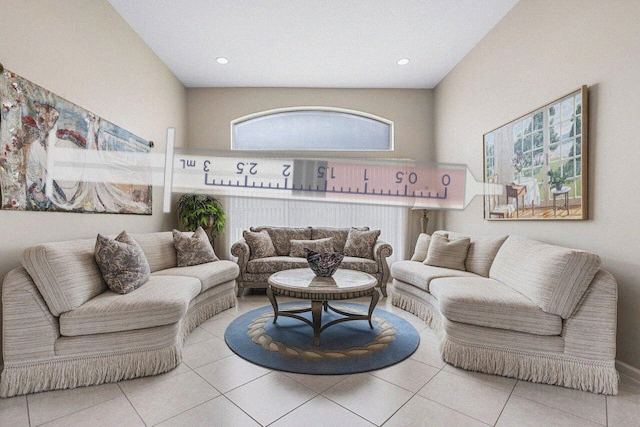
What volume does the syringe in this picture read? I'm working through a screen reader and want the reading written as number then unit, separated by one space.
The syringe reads 1.5 mL
